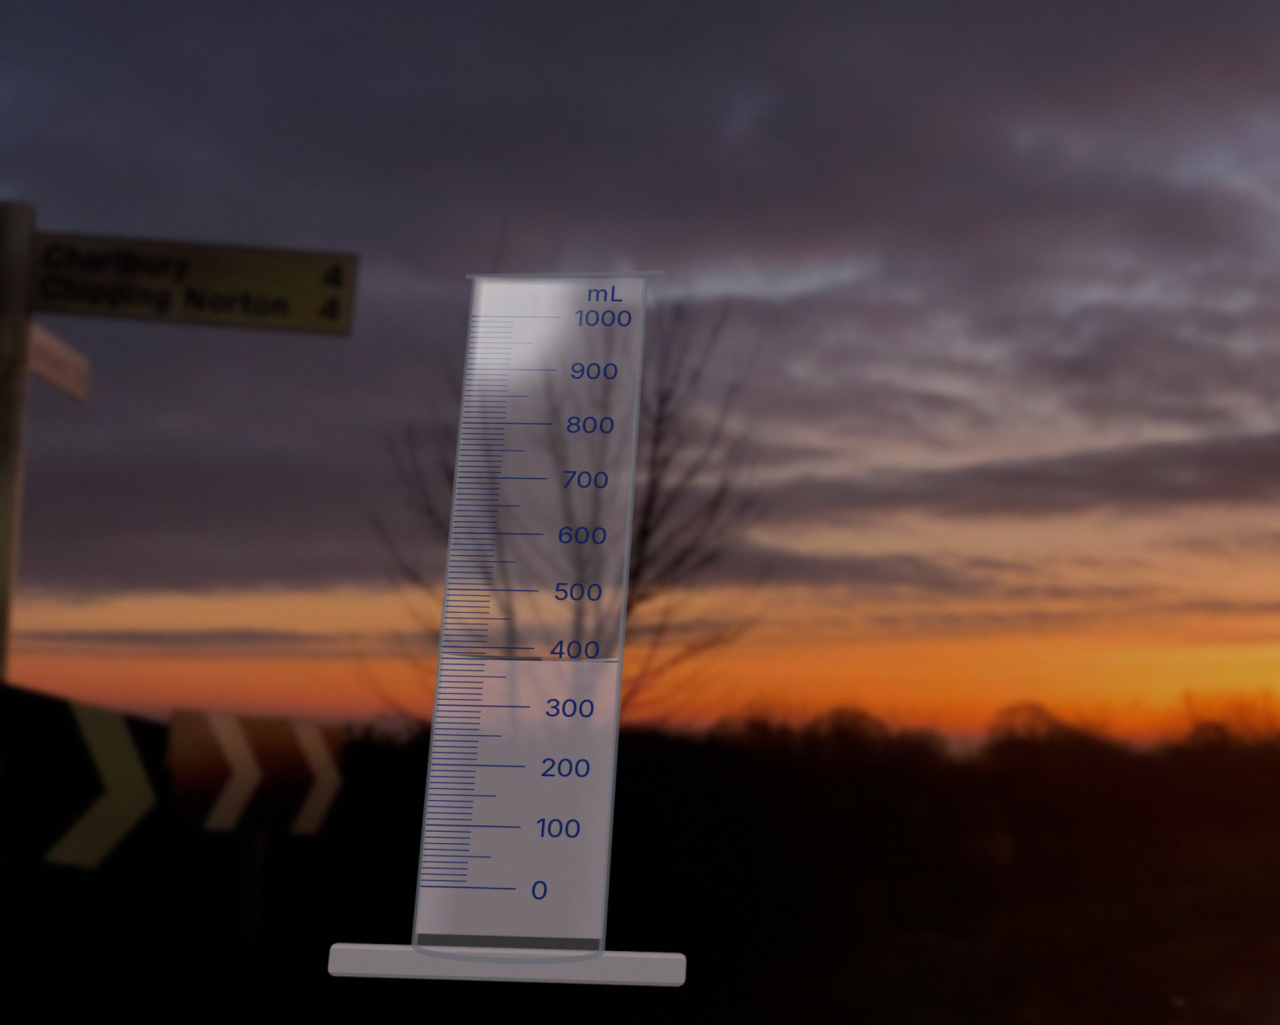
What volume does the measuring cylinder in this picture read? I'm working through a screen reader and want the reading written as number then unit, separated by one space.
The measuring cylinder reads 380 mL
